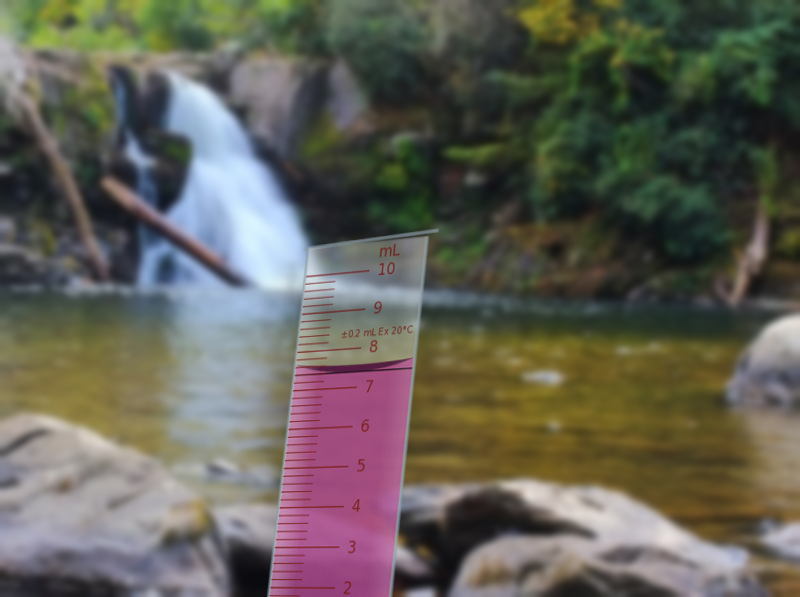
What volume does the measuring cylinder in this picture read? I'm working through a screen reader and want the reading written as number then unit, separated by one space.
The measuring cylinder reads 7.4 mL
